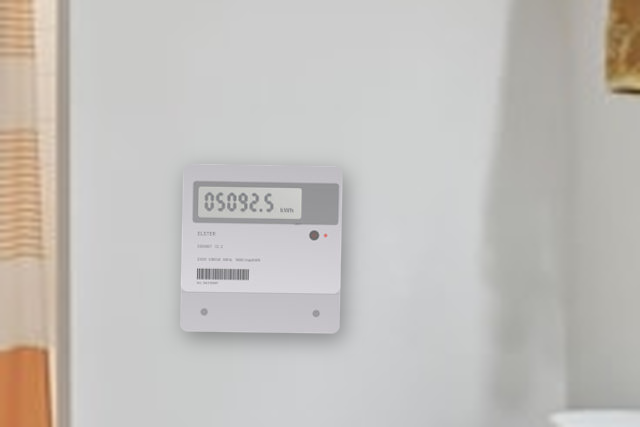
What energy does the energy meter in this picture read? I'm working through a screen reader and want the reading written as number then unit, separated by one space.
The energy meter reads 5092.5 kWh
